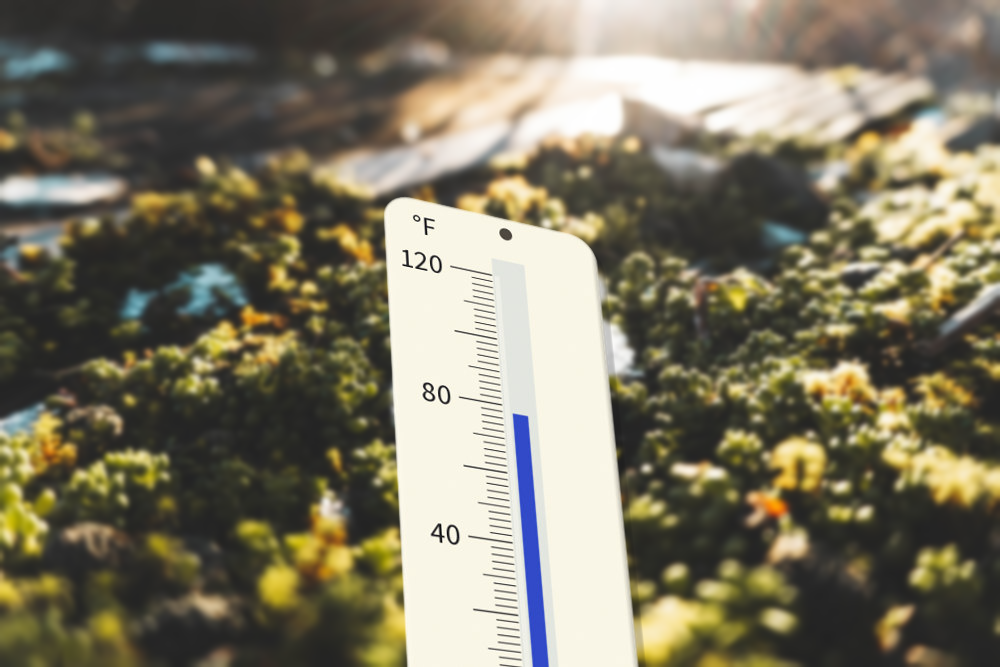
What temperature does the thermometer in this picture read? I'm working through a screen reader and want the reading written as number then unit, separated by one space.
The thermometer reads 78 °F
